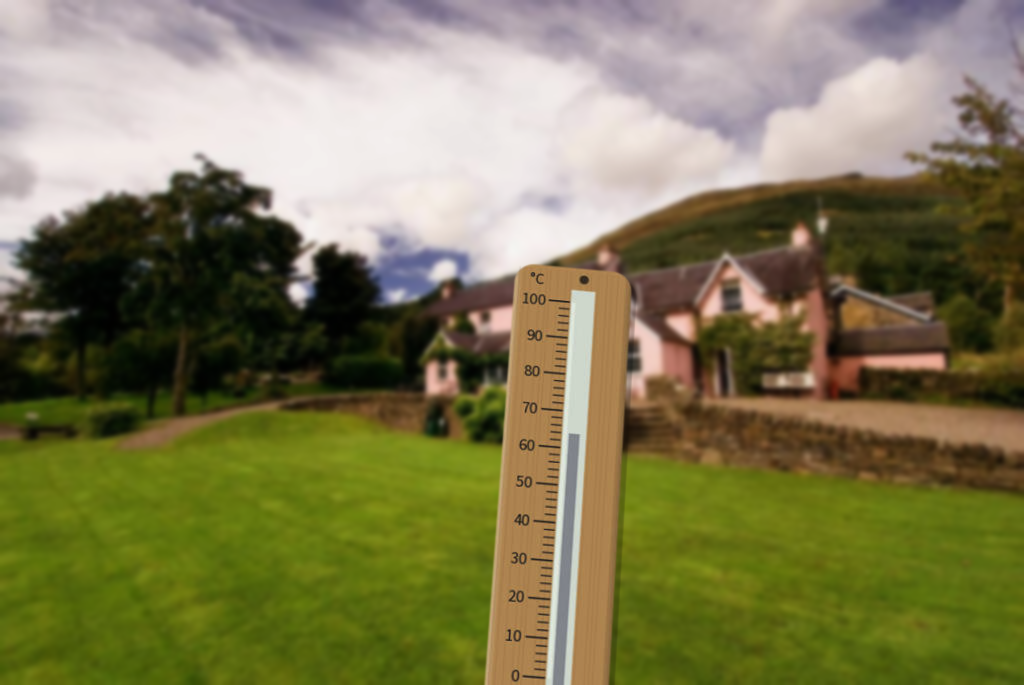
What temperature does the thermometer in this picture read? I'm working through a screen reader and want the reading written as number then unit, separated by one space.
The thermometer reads 64 °C
